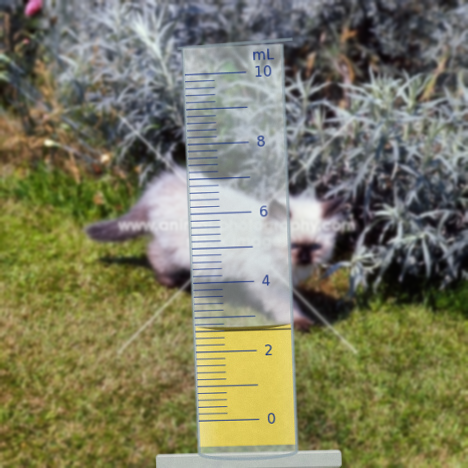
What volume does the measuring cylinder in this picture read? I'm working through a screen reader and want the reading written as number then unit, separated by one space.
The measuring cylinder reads 2.6 mL
